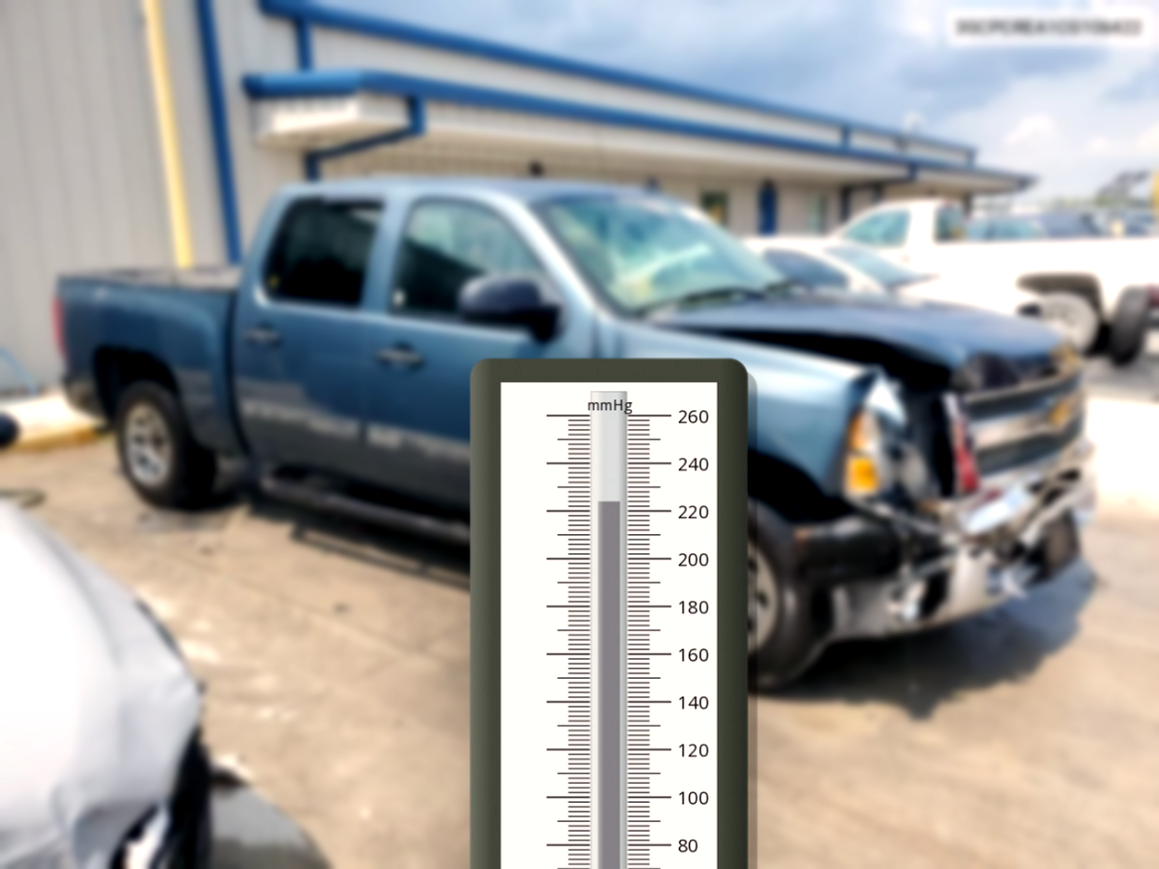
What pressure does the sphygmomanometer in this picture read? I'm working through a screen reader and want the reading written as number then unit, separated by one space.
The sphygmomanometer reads 224 mmHg
